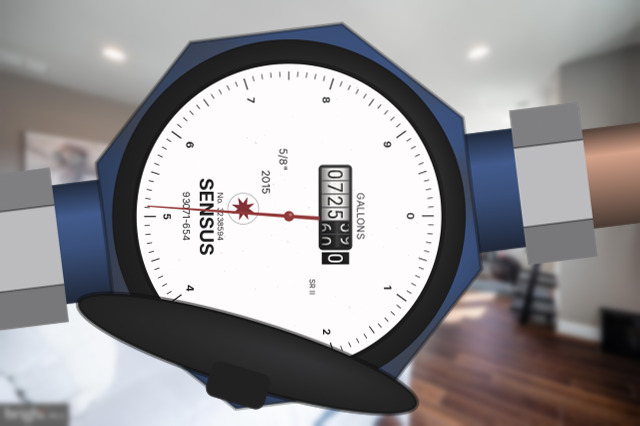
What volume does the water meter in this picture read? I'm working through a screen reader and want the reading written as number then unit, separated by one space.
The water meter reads 725595.1 gal
